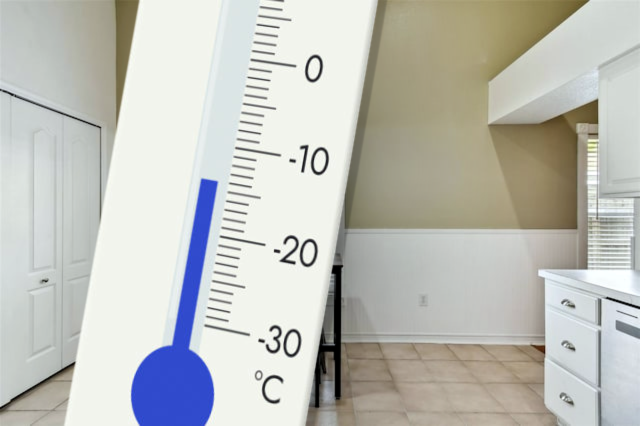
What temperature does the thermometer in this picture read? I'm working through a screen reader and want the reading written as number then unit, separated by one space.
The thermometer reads -14 °C
